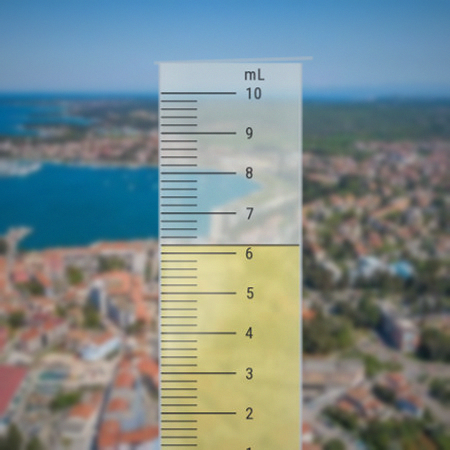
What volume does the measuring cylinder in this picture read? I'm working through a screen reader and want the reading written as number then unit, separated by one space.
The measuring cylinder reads 6.2 mL
